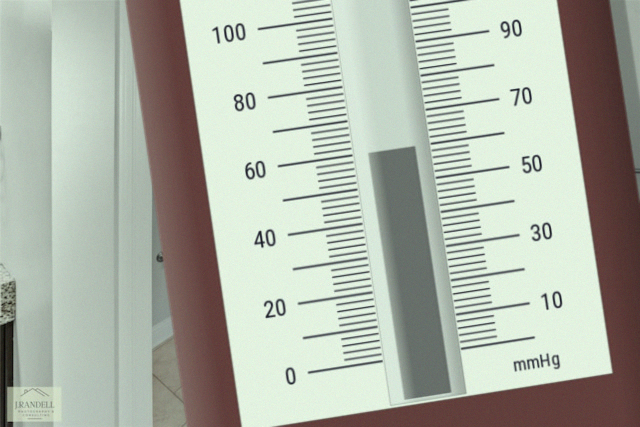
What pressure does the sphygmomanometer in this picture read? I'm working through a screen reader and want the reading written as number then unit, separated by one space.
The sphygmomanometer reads 60 mmHg
